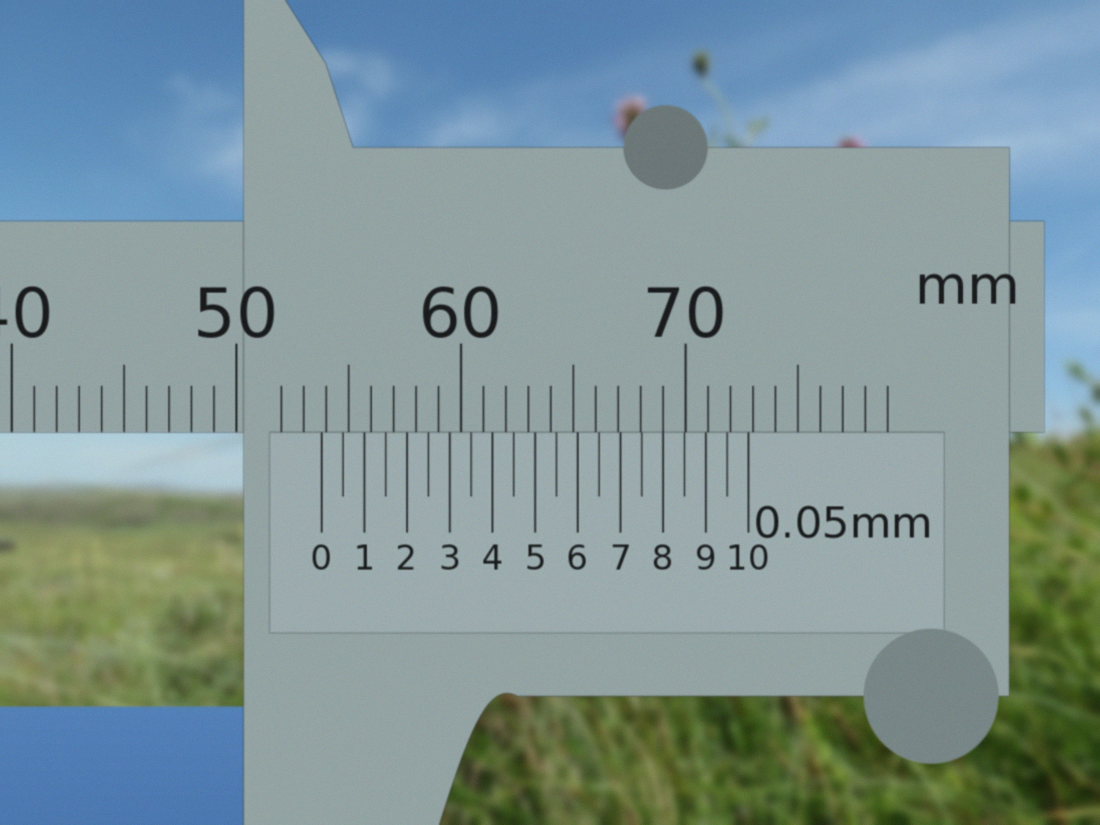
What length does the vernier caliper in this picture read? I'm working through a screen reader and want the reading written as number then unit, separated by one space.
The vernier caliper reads 53.8 mm
